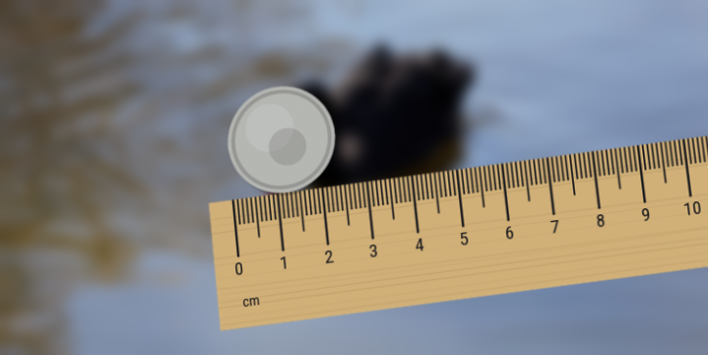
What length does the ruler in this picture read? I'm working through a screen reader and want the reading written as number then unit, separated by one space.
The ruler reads 2.4 cm
